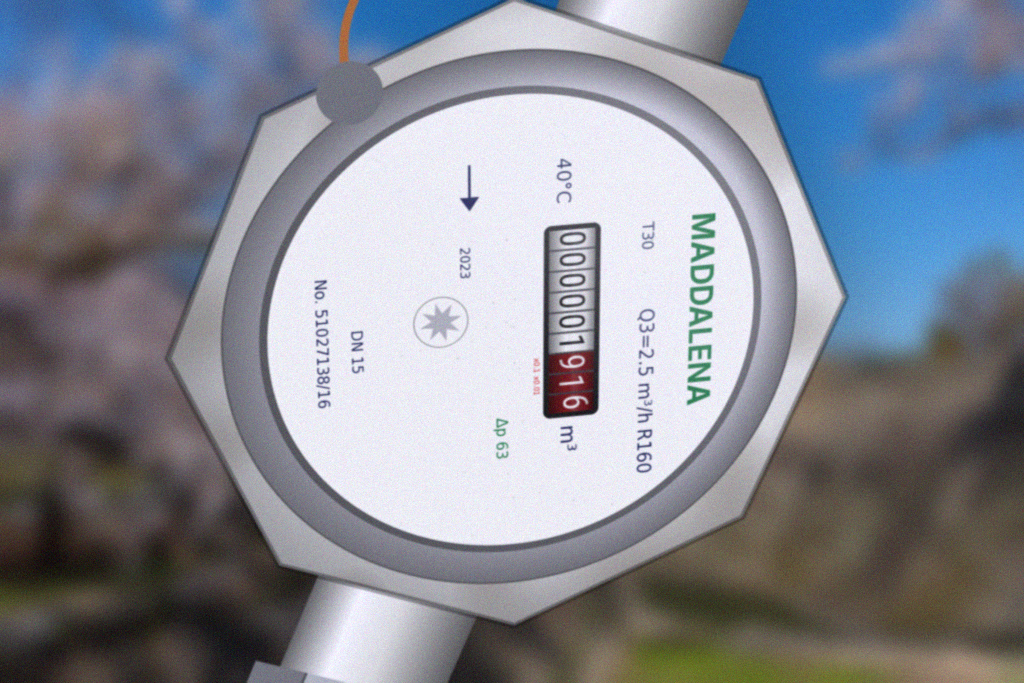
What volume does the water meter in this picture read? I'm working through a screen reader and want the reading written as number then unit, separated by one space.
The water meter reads 1.916 m³
